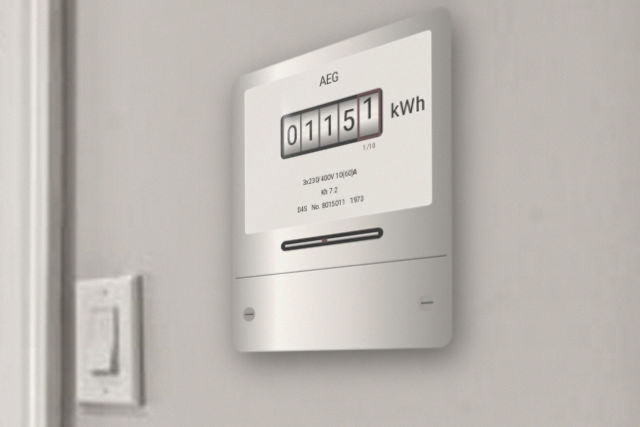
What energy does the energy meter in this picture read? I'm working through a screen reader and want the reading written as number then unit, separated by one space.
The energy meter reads 115.1 kWh
